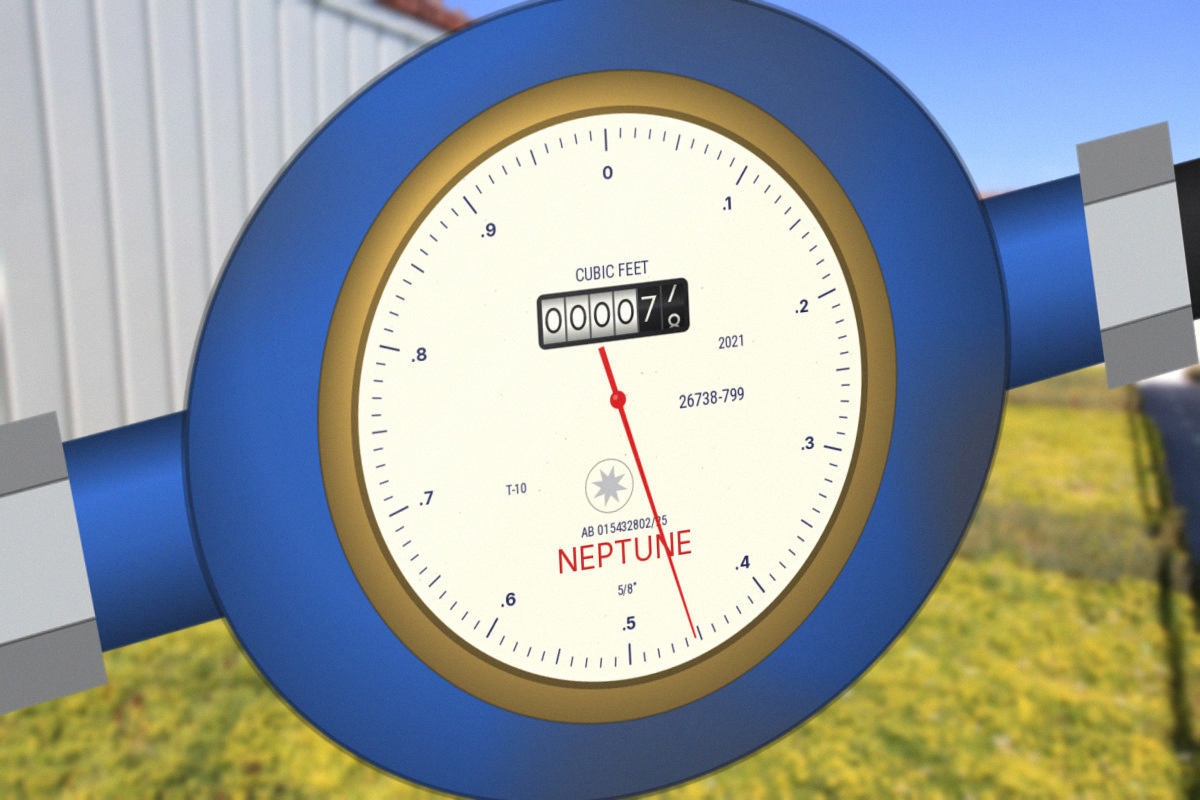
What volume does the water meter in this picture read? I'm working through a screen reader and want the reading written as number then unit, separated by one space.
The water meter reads 77.45 ft³
